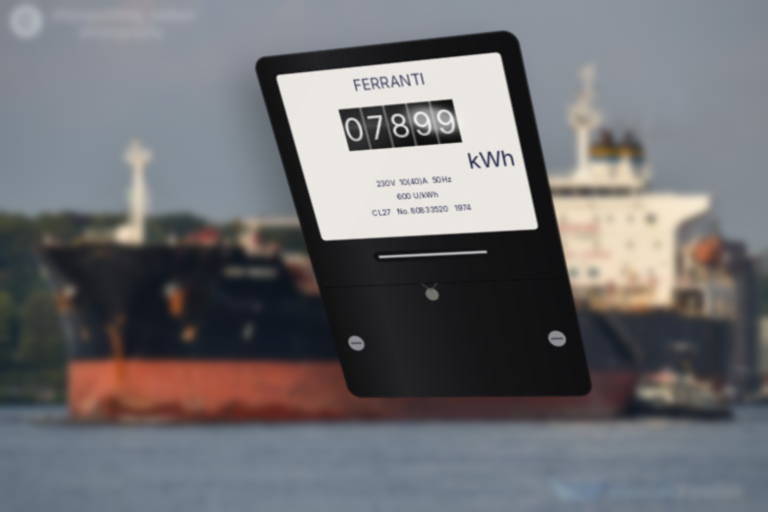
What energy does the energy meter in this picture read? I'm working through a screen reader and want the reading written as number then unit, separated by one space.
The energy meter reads 7899 kWh
